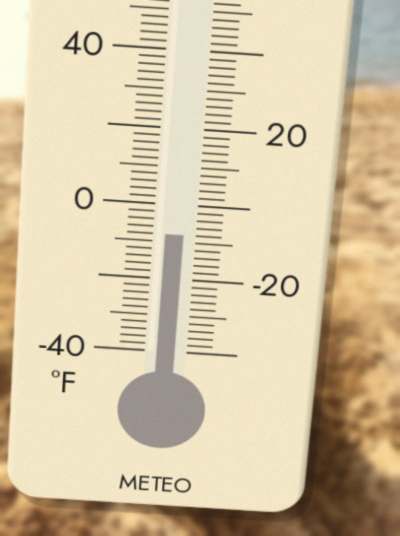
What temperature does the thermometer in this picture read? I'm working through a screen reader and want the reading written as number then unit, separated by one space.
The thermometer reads -8 °F
